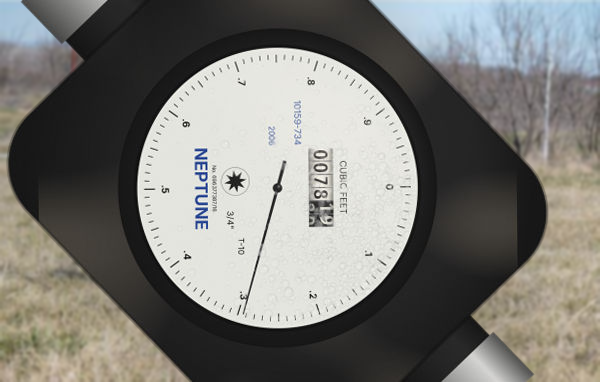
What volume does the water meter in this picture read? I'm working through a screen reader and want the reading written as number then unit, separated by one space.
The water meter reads 7819.29 ft³
